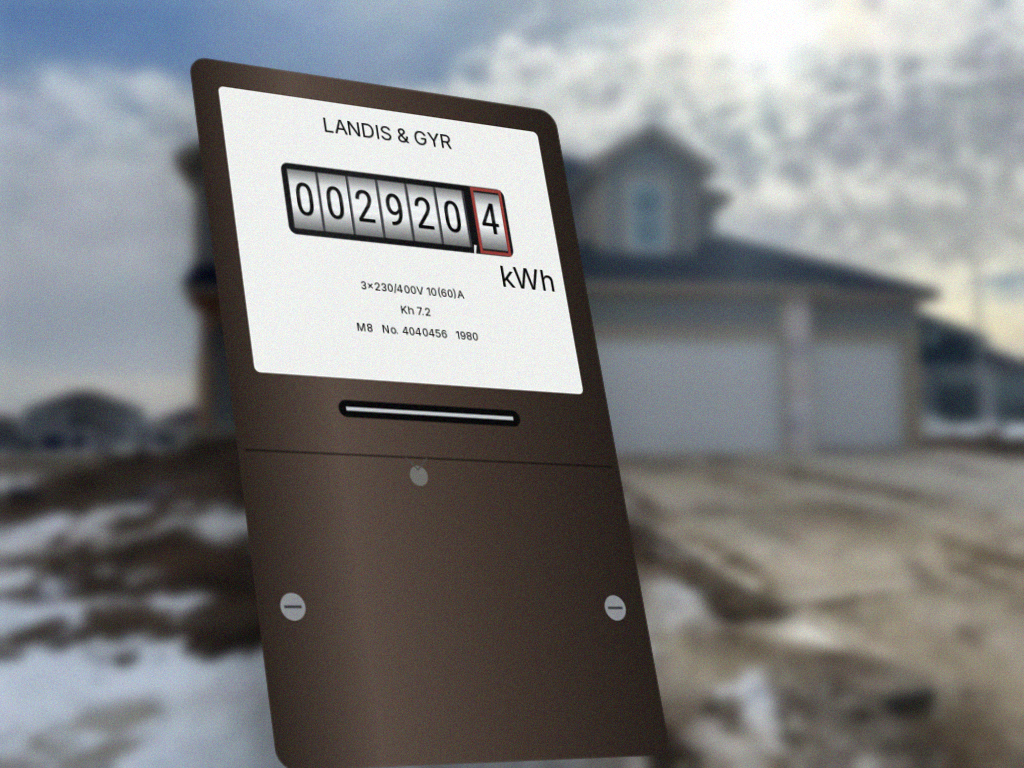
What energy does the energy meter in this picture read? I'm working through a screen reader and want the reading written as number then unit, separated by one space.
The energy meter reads 2920.4 kWh
